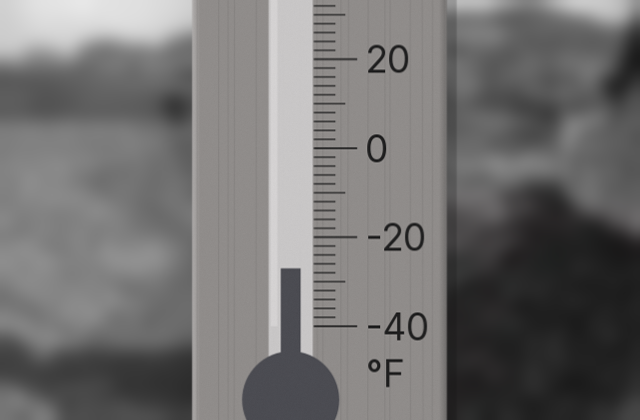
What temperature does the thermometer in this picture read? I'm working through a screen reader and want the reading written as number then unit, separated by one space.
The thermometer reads -27 °F
